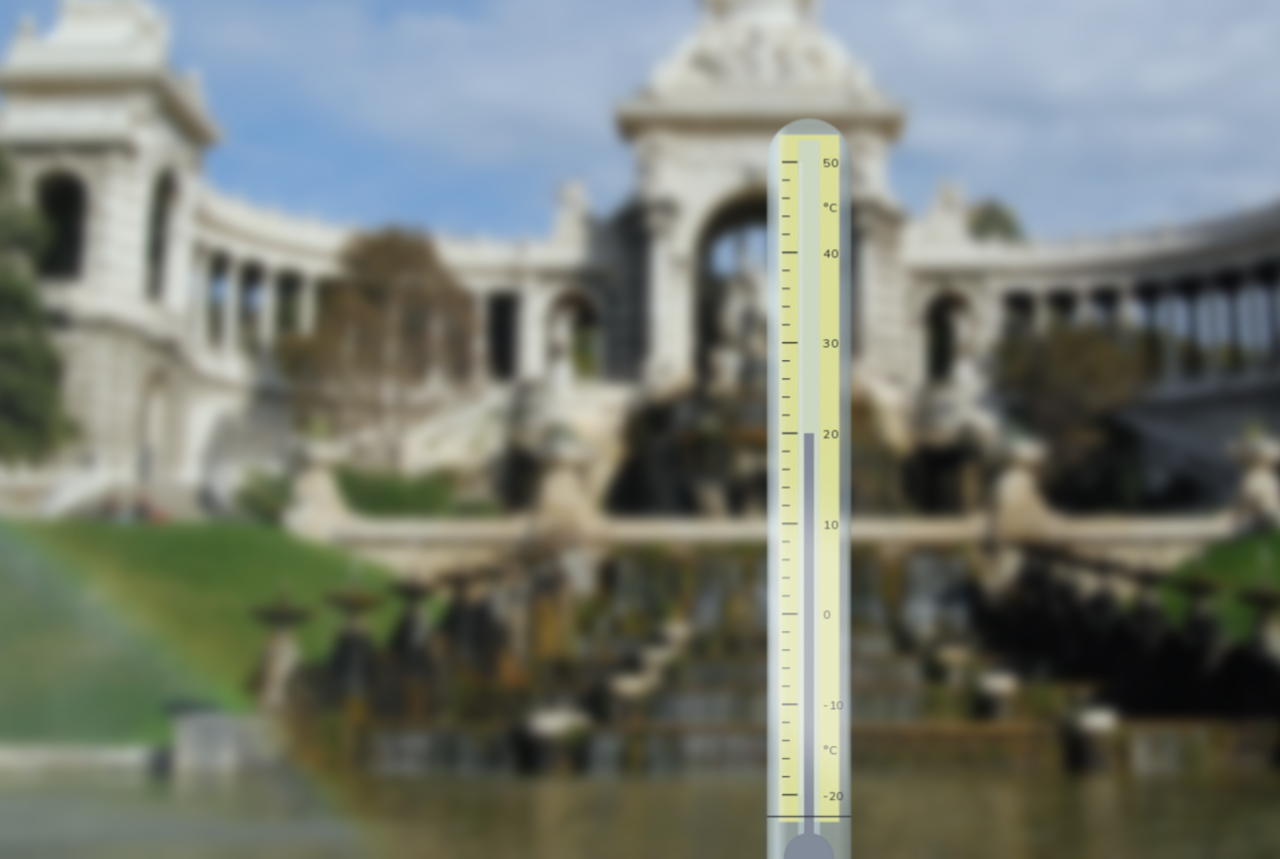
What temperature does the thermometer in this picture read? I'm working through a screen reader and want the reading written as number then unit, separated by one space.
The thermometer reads 20 °C
